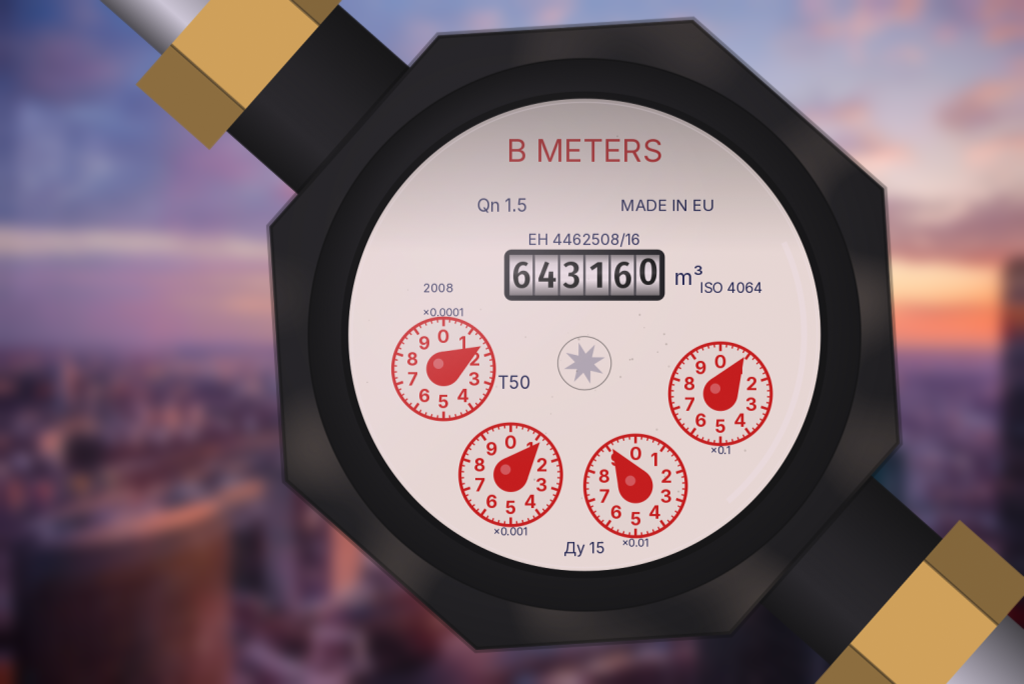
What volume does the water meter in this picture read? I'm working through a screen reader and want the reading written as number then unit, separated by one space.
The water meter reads 643160.0911 m³
